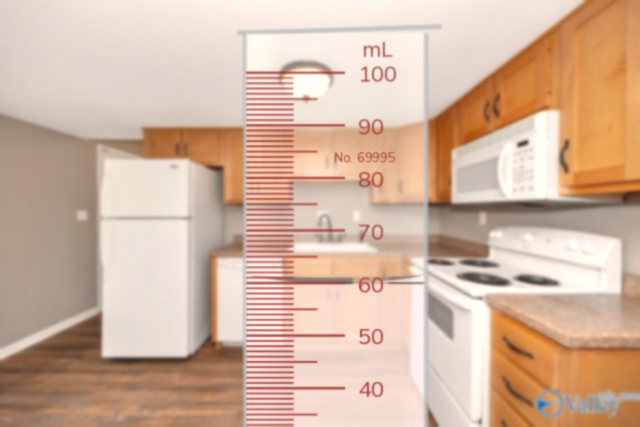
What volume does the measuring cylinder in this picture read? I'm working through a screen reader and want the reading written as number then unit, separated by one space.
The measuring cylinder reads 60 mL
